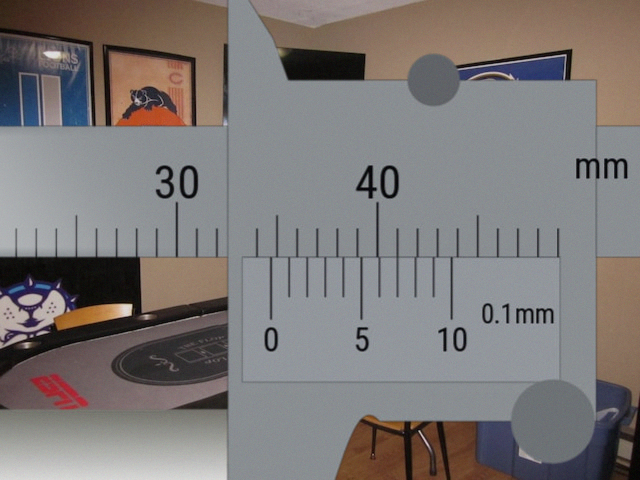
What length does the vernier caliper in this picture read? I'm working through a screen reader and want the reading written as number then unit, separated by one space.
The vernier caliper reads 34.7 mm
